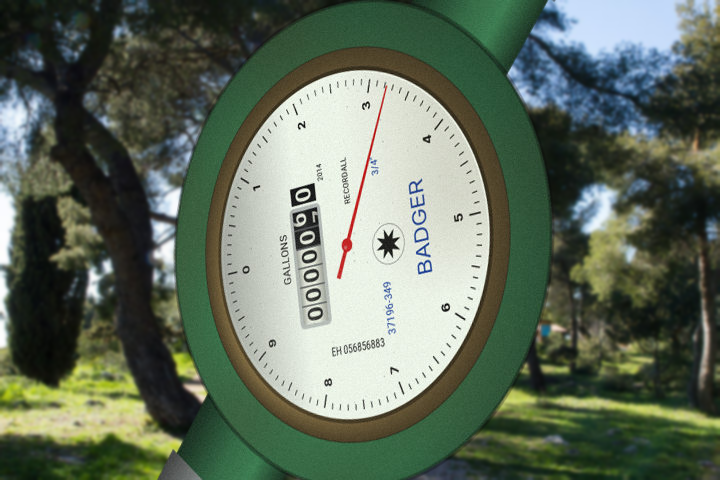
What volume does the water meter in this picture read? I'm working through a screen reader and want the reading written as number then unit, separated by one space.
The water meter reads 63.2 gal
